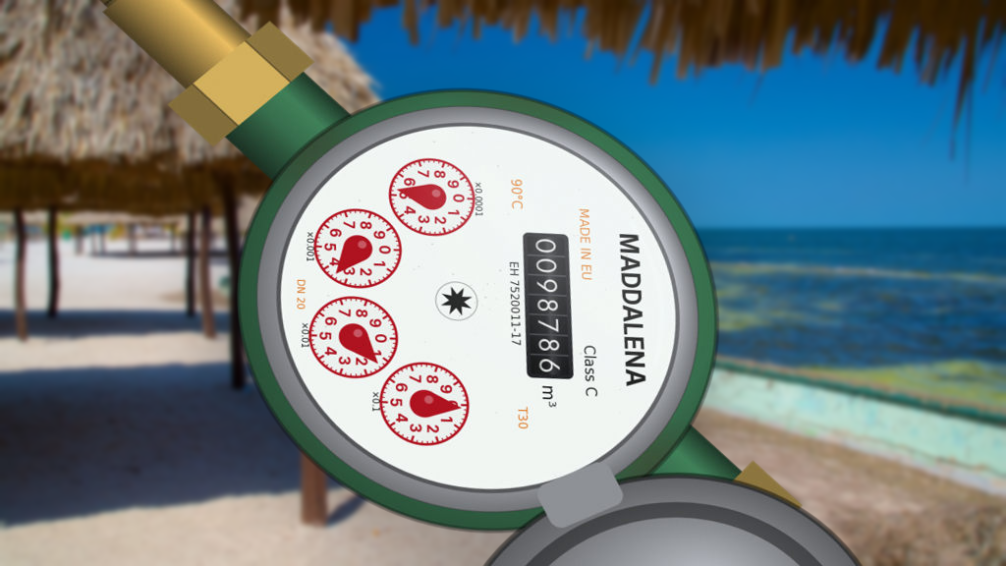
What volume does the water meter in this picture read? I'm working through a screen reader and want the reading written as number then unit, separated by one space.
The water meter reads 98786.0135 m³
